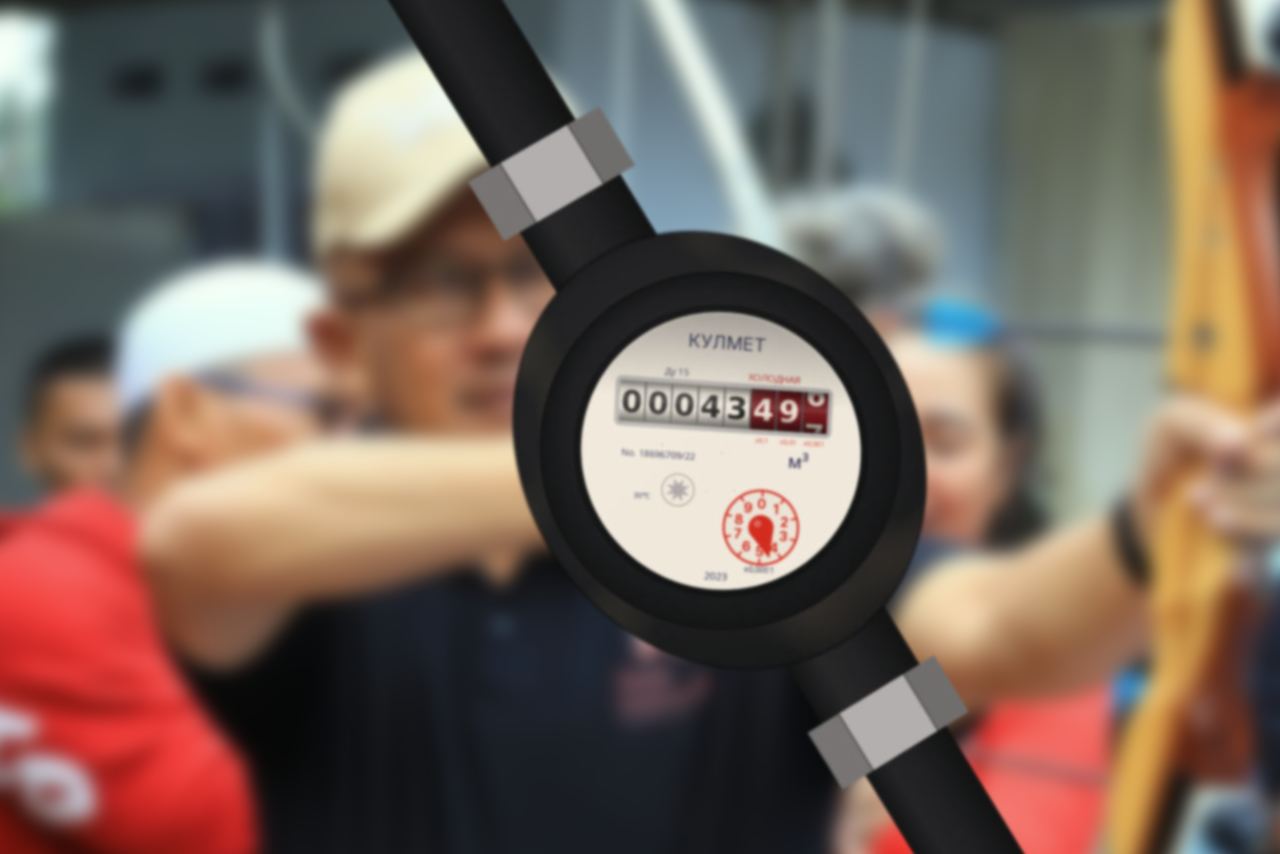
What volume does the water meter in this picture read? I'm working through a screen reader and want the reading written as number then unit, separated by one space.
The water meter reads 43.4964 m³
